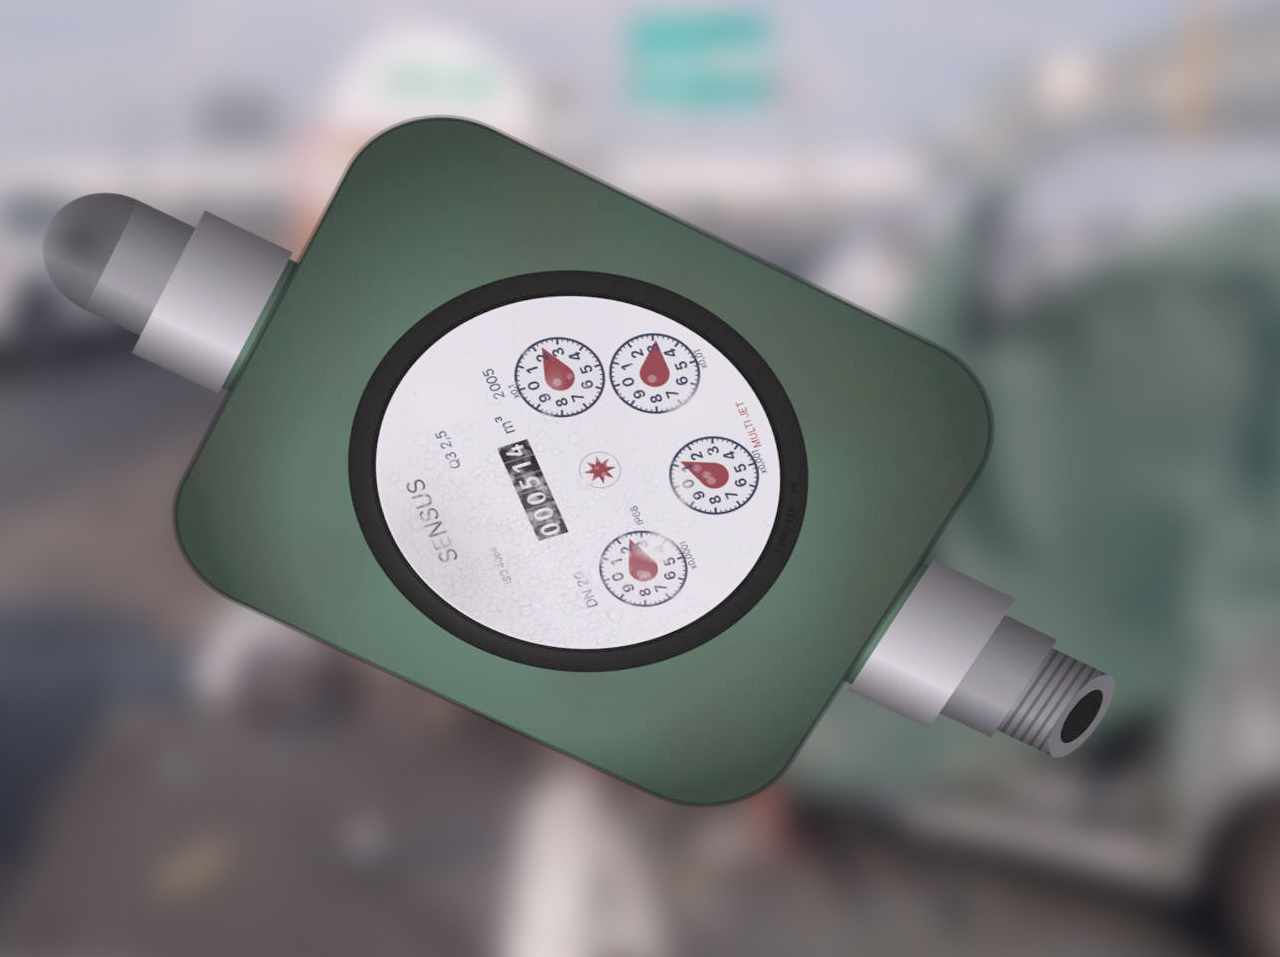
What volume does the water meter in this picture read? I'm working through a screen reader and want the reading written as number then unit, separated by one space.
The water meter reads 514.2312 m³
